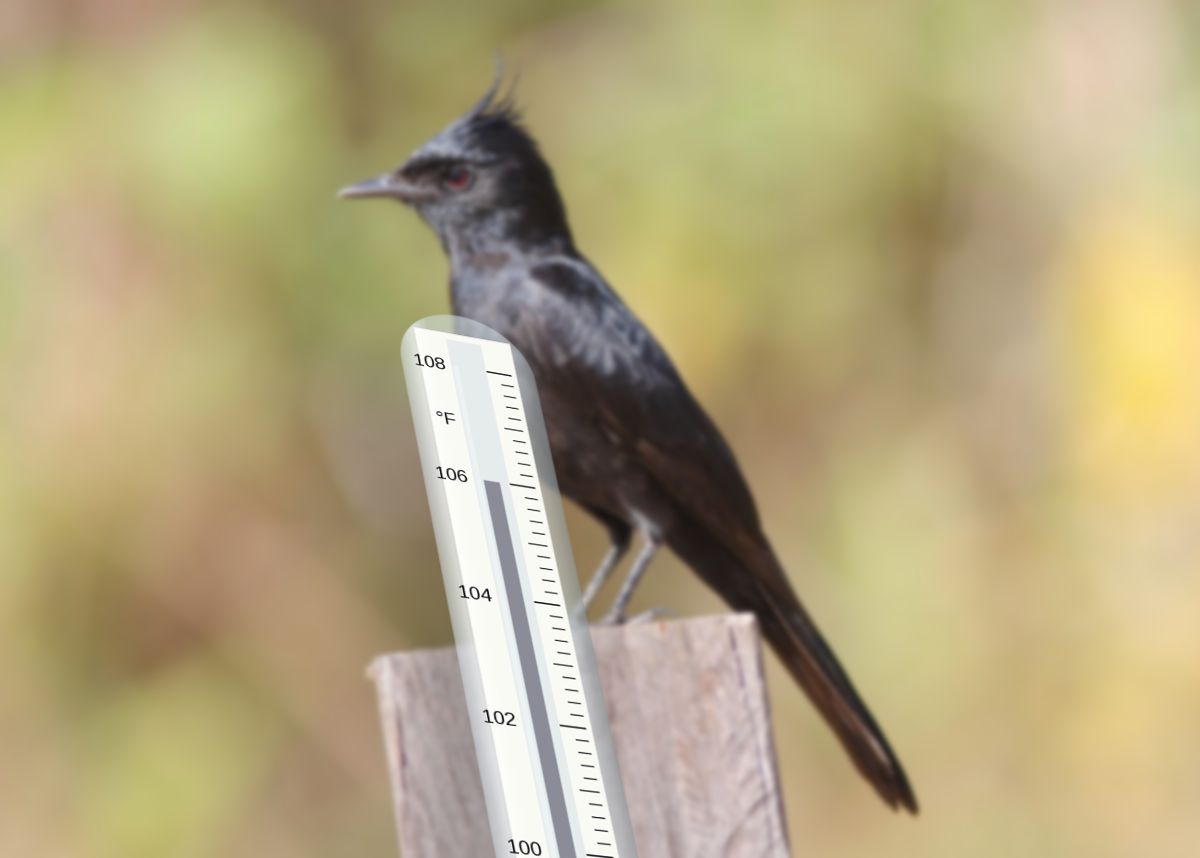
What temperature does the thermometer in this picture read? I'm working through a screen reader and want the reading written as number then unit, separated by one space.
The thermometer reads 106 °F
